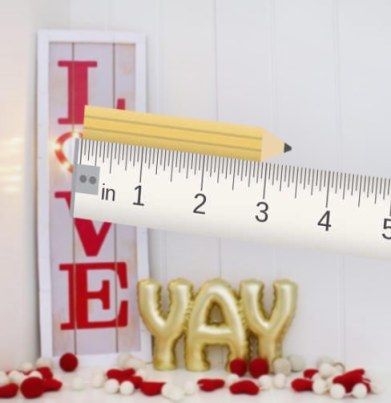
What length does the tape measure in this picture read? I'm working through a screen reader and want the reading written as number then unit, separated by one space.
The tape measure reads 3.375 in
